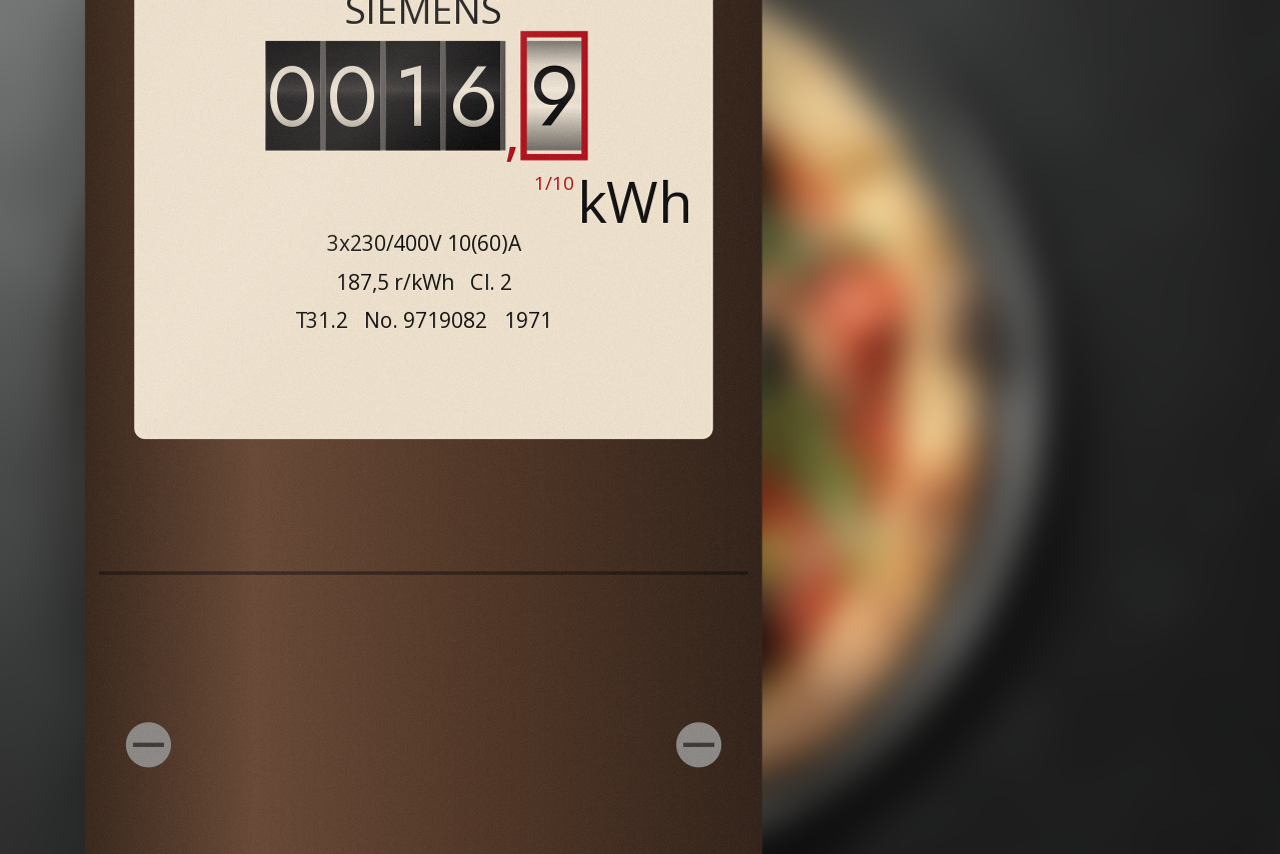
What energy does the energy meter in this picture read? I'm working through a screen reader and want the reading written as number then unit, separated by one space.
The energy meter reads 16.9 kWh
